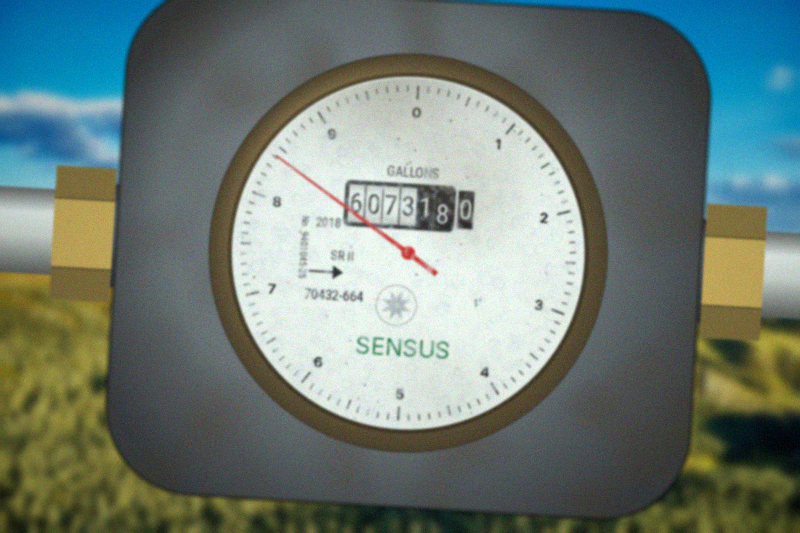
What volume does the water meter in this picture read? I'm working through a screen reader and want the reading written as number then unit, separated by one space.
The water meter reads 6073178.4 gal
